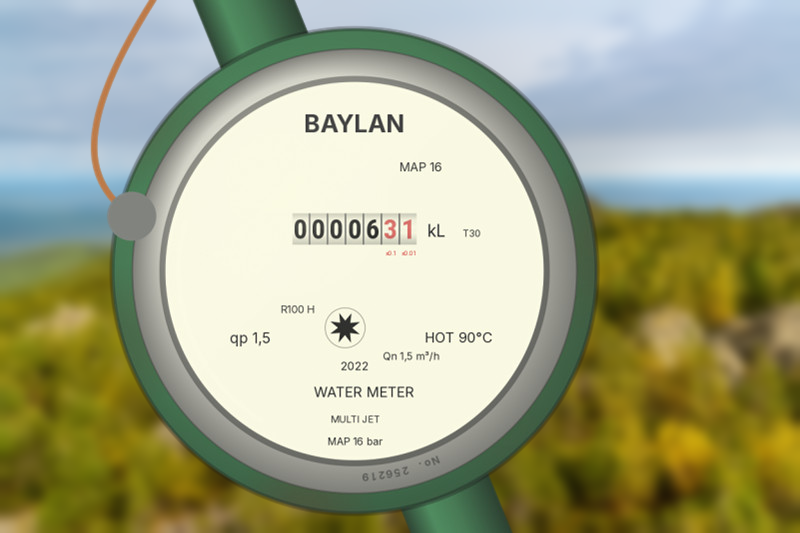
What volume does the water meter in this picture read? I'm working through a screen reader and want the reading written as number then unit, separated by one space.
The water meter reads 6.31 kL
